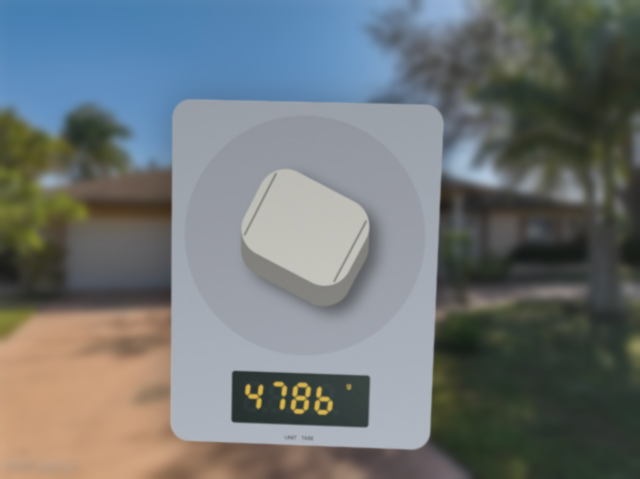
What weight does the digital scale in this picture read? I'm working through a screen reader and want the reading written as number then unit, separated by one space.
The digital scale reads 4786 g
